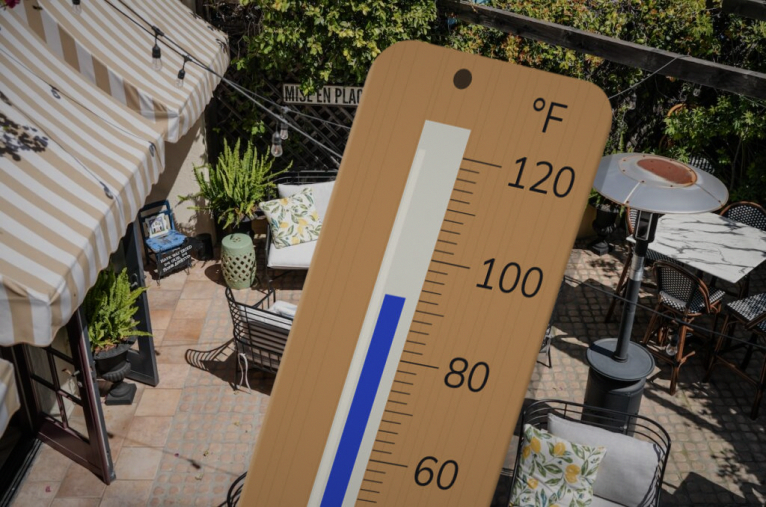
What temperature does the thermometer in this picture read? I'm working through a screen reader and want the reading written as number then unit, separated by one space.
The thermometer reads 92 °F
